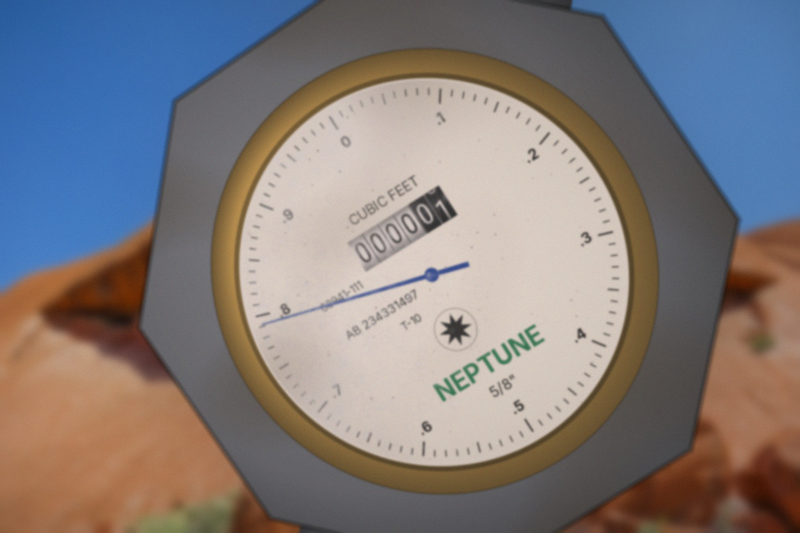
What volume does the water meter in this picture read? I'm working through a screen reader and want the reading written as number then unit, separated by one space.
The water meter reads 0.79 ft³
